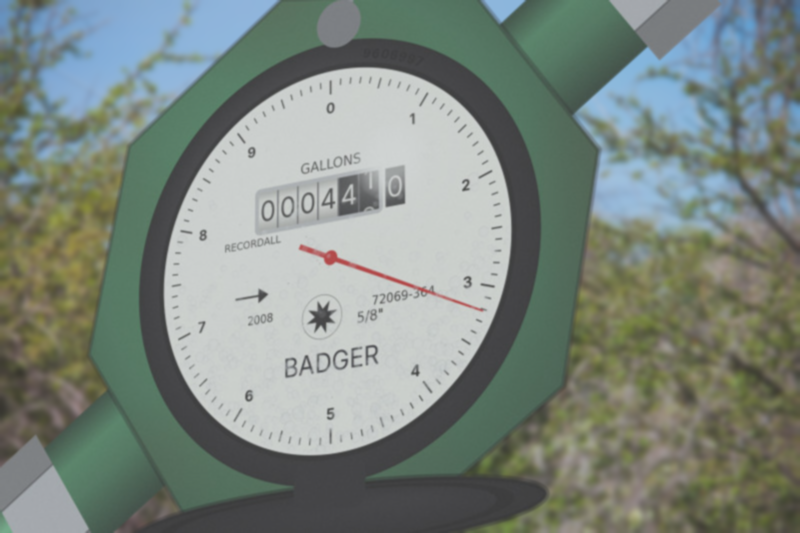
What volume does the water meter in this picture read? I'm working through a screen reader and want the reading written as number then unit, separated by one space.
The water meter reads 4413.2 gal
